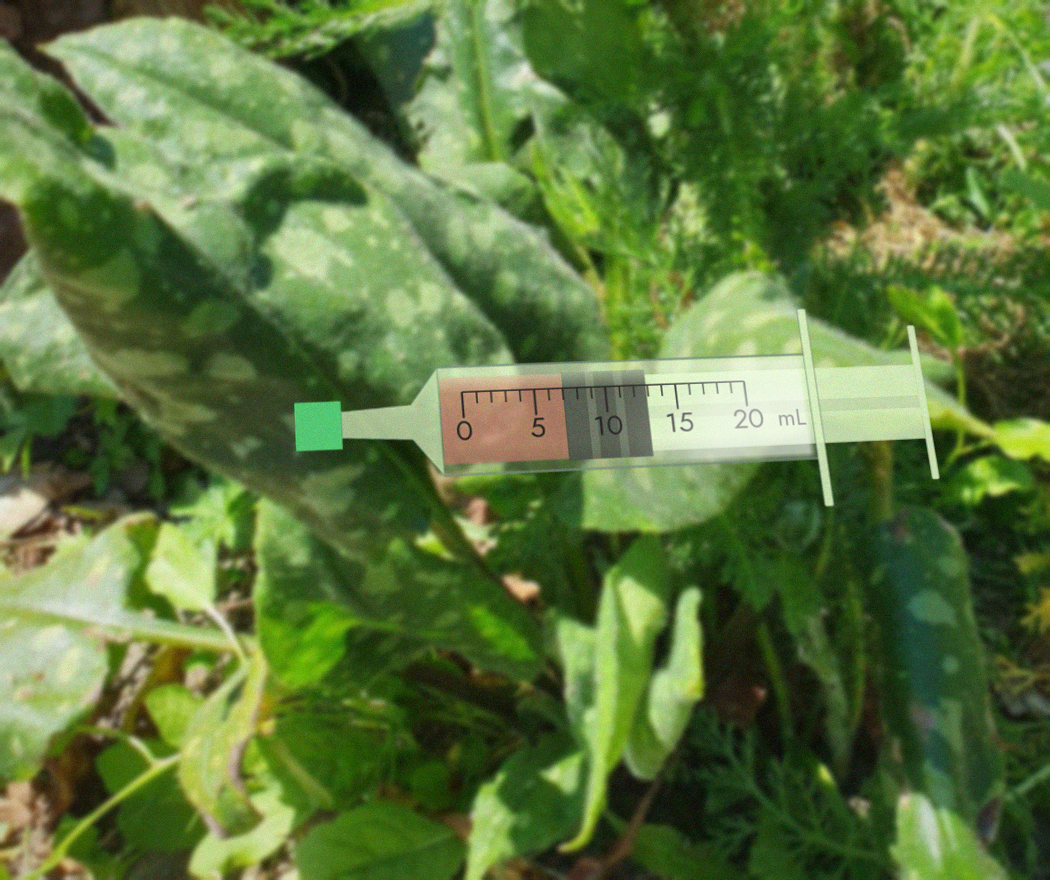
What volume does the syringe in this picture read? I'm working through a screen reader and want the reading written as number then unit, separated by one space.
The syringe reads 7 mL
